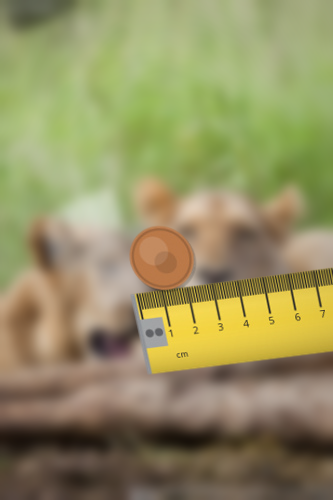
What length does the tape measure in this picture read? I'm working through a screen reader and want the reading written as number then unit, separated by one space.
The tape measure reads 2.5 cm
